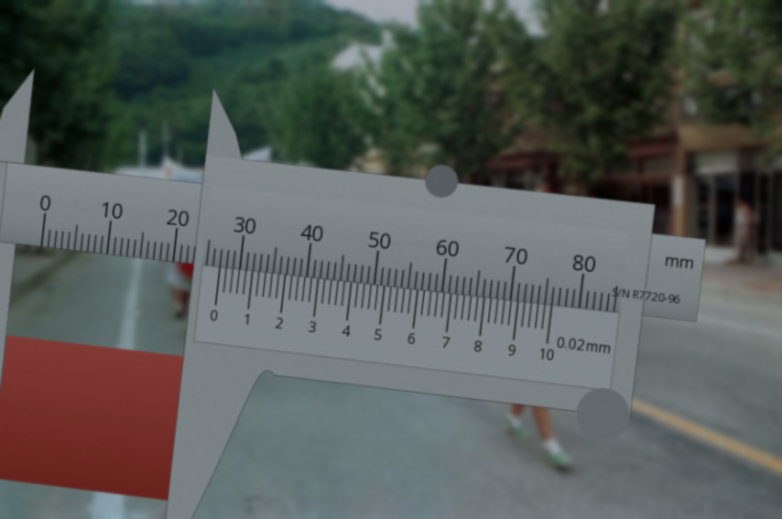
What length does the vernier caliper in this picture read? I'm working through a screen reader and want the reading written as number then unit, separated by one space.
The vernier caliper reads 27.0 mm
